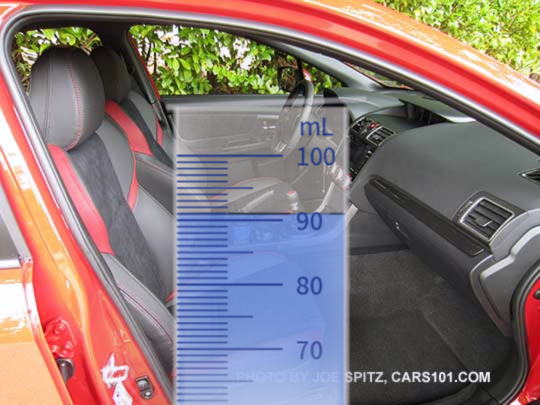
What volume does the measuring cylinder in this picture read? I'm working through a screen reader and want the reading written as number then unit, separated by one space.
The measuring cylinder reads 91 mL
